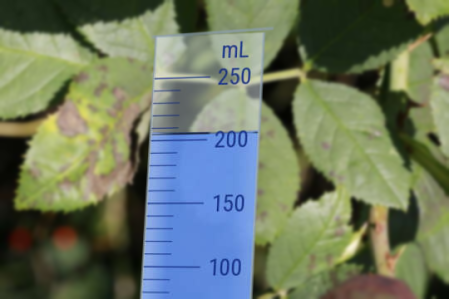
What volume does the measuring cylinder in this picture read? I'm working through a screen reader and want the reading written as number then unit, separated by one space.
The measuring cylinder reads 205 mL
